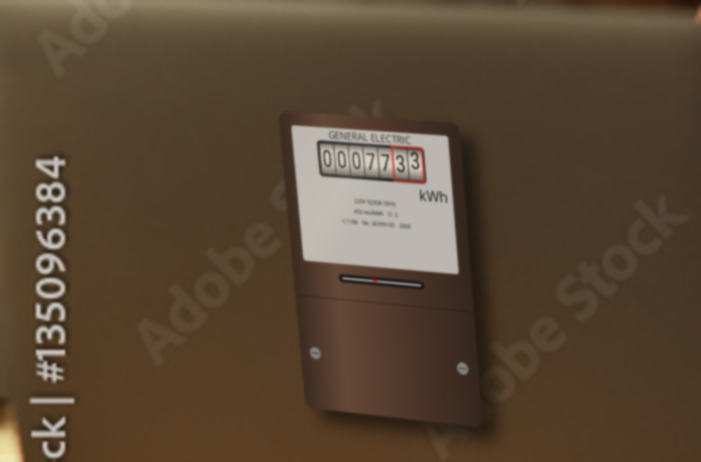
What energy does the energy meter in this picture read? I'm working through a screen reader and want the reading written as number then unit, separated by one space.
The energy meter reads 77.33 kWh
